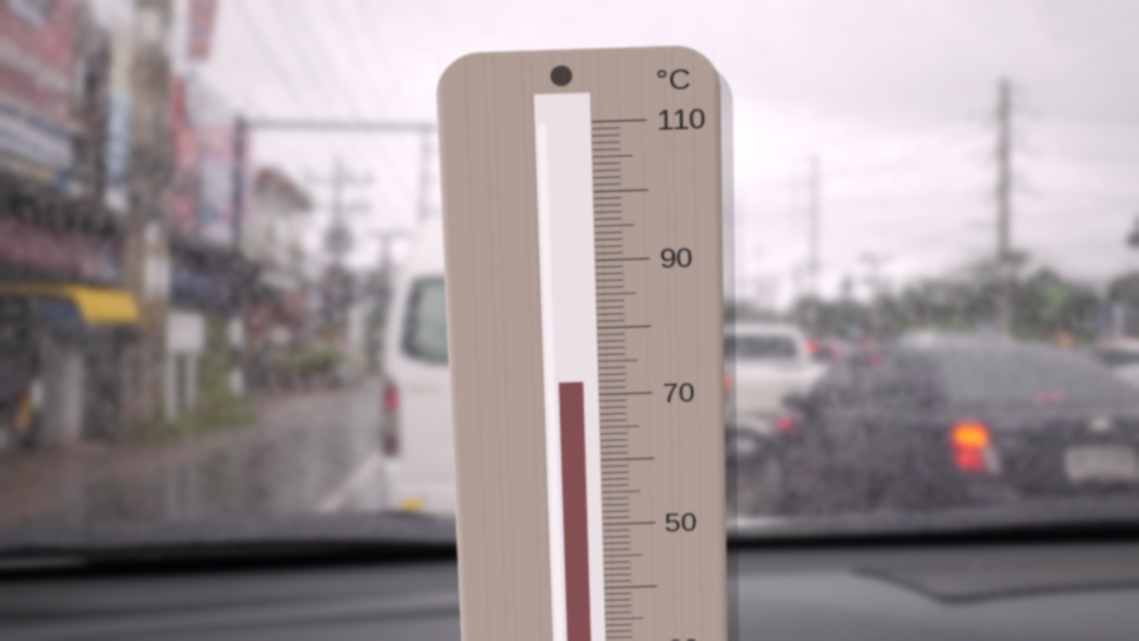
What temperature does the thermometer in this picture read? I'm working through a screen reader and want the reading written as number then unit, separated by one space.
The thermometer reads 72 °C
